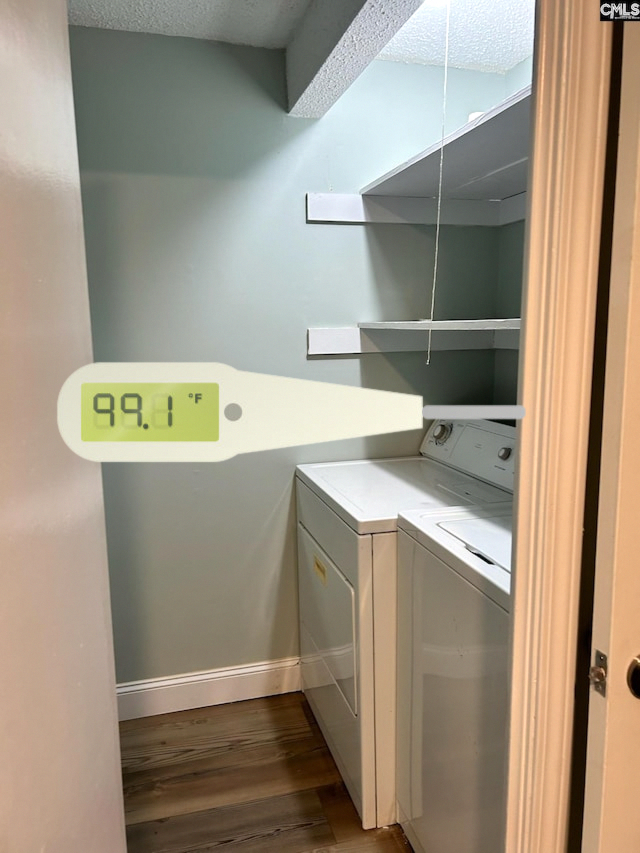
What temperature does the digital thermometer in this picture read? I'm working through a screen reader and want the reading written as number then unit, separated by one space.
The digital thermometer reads 99.1 °F
